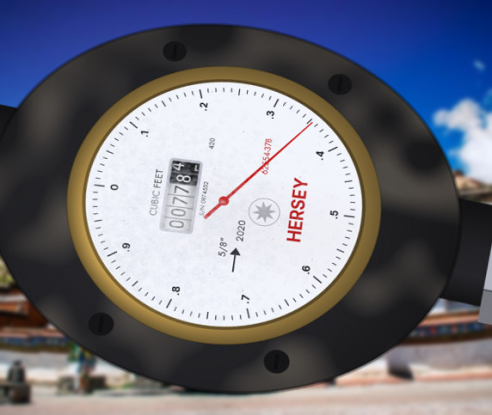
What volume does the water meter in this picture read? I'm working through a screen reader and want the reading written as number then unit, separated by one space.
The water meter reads 7784.35 ft³
